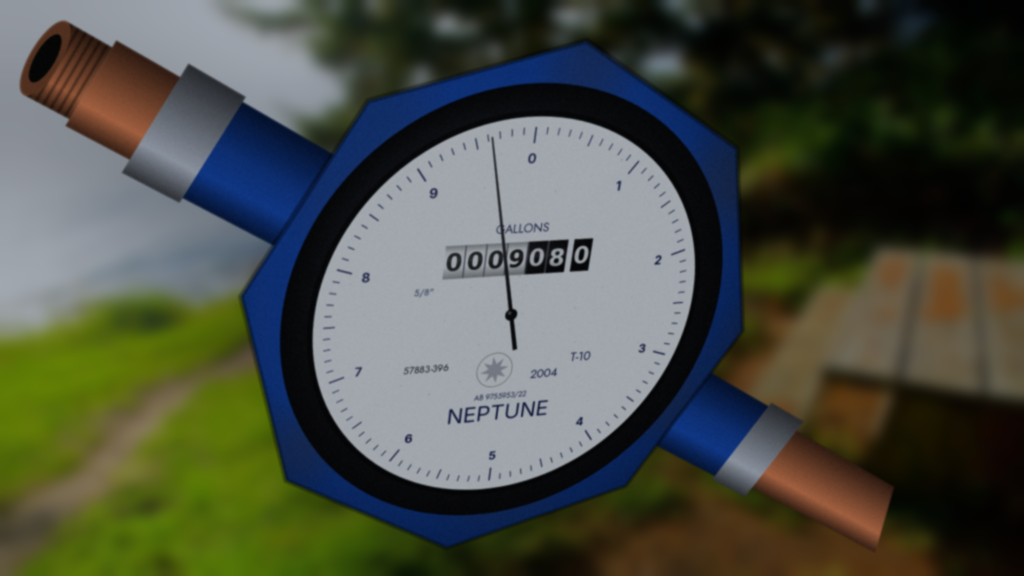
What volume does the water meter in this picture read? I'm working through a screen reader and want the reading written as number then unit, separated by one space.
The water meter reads 9079.6 gal
